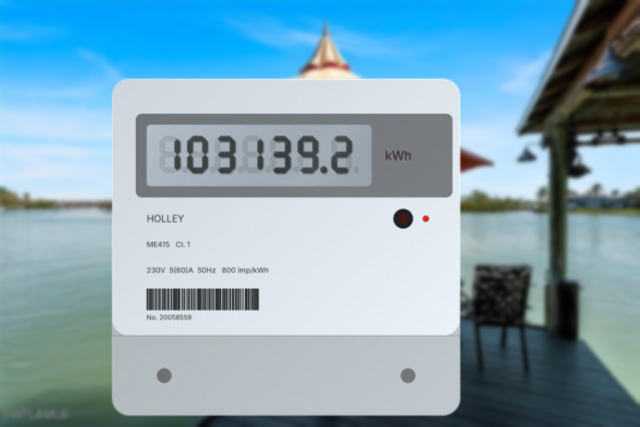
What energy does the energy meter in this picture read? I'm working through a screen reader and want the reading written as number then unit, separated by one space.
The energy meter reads 103139.2 kWh
